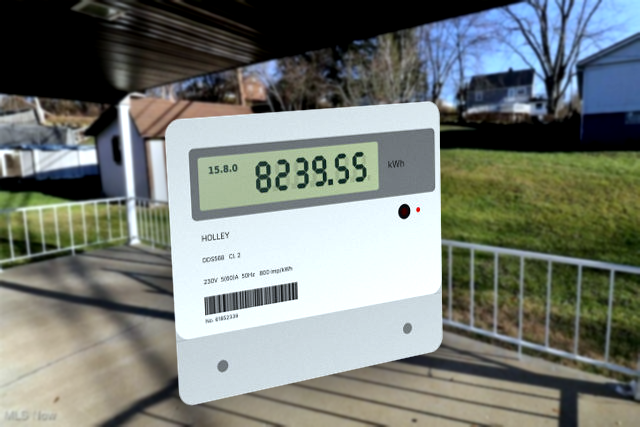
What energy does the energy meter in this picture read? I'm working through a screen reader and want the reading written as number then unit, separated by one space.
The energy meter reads 8239.55 kWh
